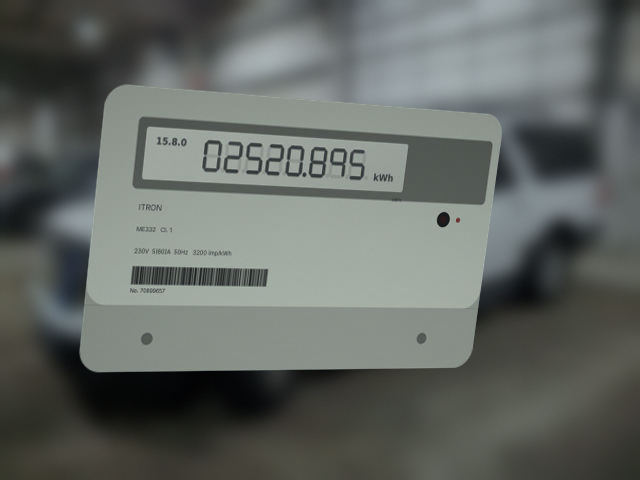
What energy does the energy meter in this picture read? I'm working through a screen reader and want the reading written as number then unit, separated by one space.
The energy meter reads 2520.895 kWh
